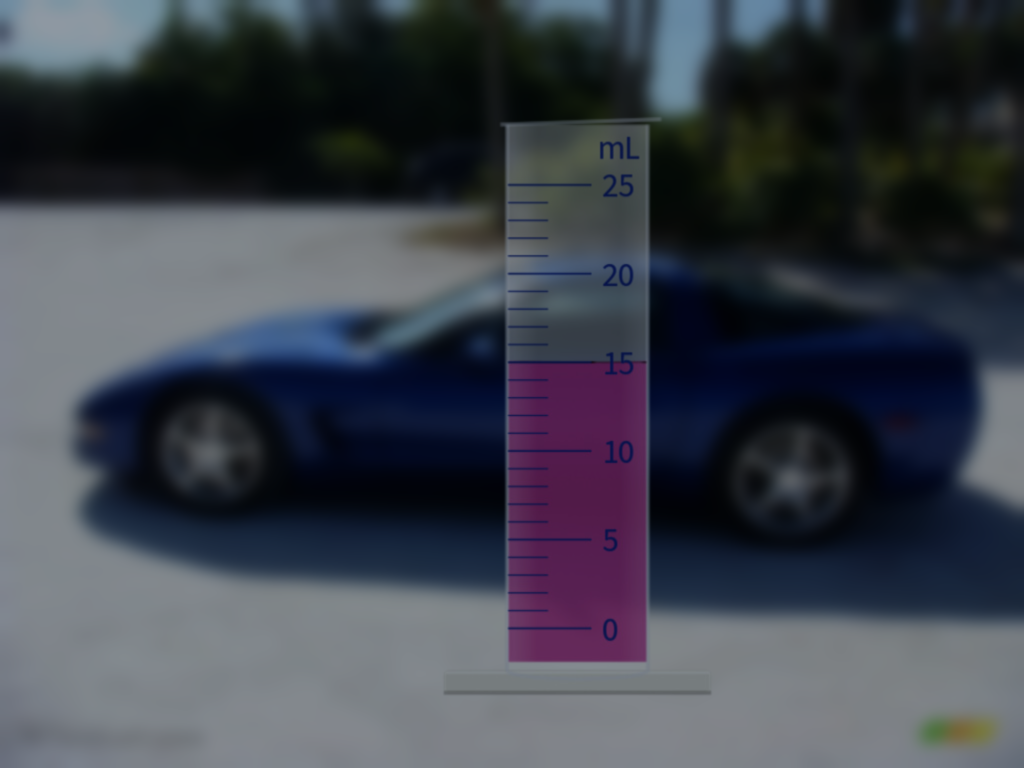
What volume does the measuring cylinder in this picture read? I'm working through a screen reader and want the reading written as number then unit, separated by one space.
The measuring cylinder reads 15 mL
